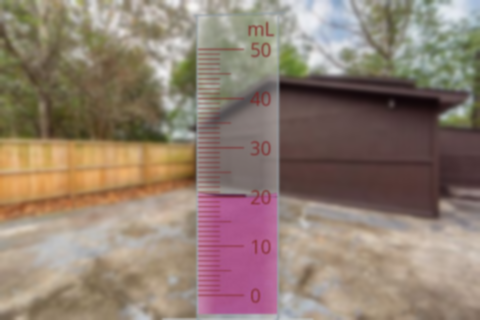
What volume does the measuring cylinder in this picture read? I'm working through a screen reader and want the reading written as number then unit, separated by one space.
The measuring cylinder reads 20 mL
